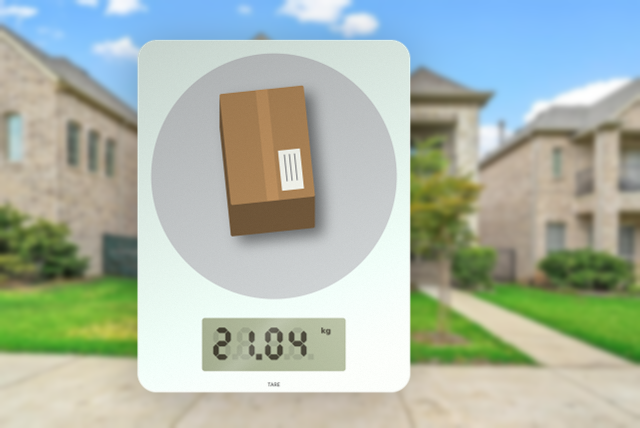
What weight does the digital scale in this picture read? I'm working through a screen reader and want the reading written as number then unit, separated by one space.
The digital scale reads 21.04 kg
